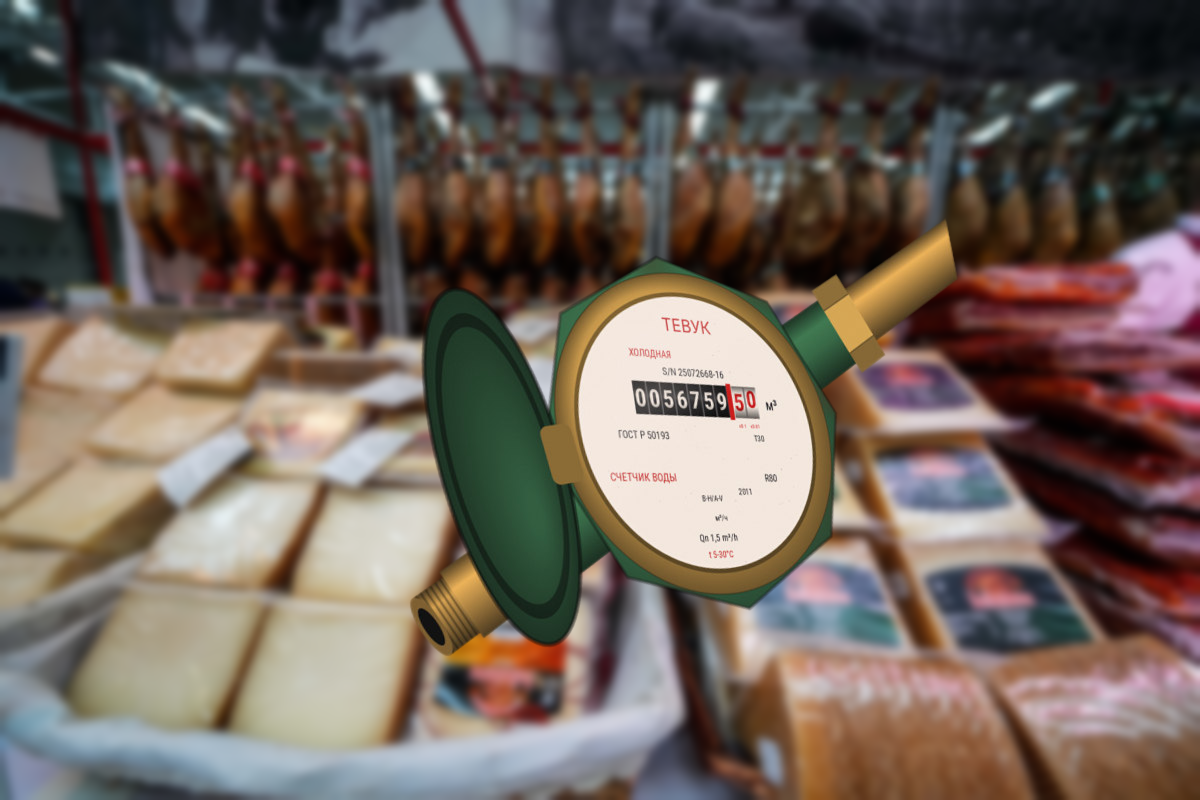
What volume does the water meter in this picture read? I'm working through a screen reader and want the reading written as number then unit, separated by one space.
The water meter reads 56759.50 m³
